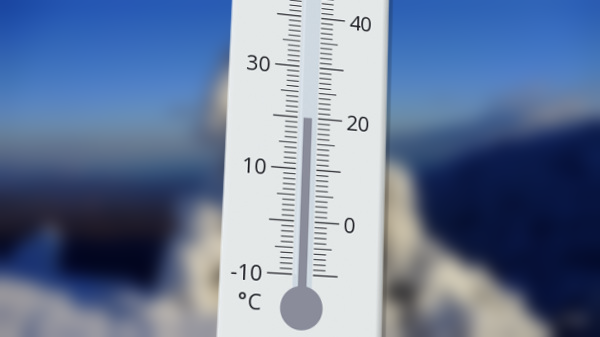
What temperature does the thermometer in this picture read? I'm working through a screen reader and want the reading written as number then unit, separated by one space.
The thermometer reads 20 °C
